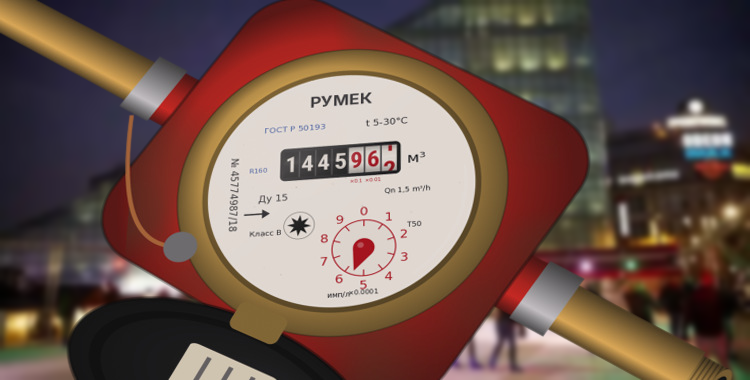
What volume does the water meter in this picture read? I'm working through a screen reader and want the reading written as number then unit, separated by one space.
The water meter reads 1445.9615 m³
